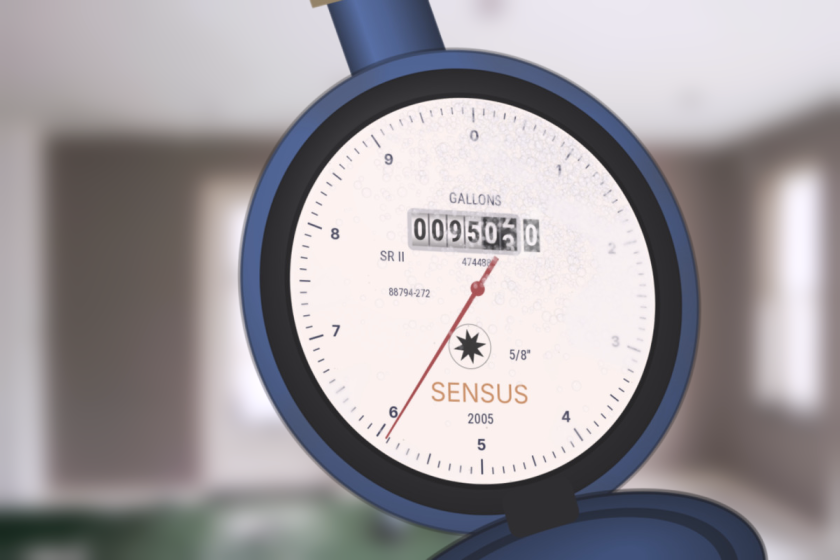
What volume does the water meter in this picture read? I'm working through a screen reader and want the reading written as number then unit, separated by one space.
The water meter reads 95025.9 gal
